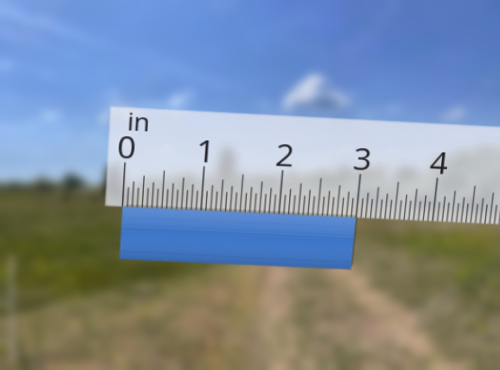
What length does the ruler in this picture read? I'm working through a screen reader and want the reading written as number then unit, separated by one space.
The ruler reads 3 in
